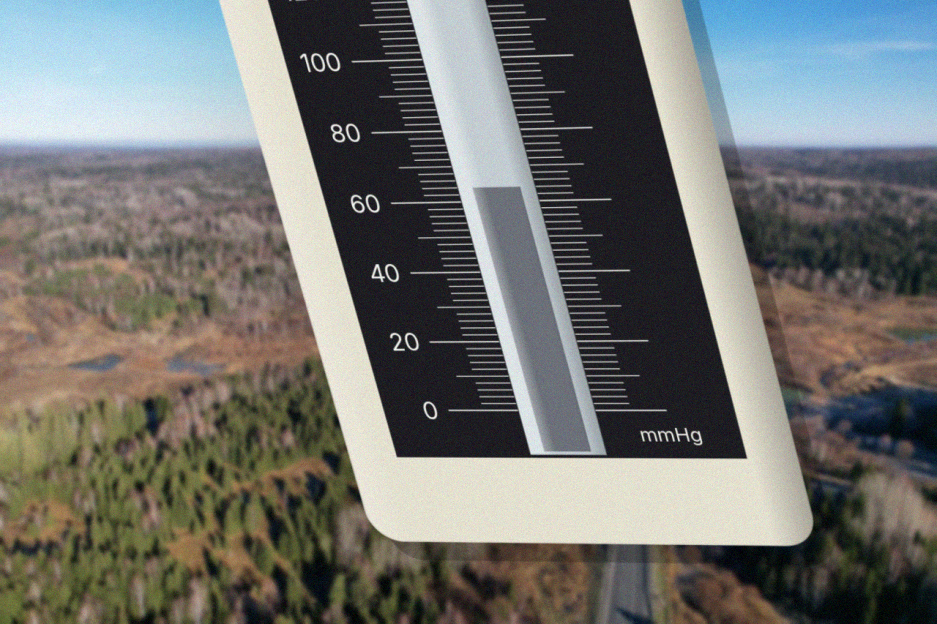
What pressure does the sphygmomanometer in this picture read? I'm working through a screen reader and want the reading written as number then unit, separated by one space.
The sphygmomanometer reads 64 mmHg
